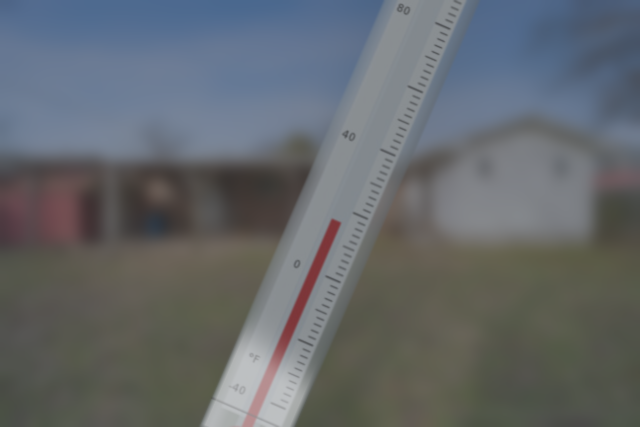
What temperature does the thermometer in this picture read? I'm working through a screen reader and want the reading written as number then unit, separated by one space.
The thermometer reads 16 °F
